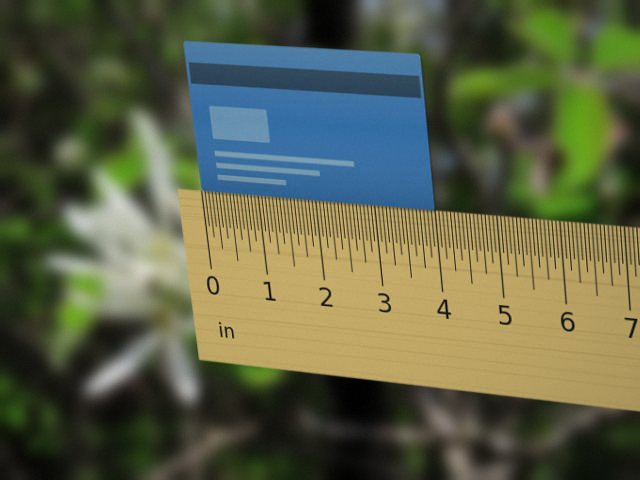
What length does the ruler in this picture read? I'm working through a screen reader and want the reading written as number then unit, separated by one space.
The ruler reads 4 in
